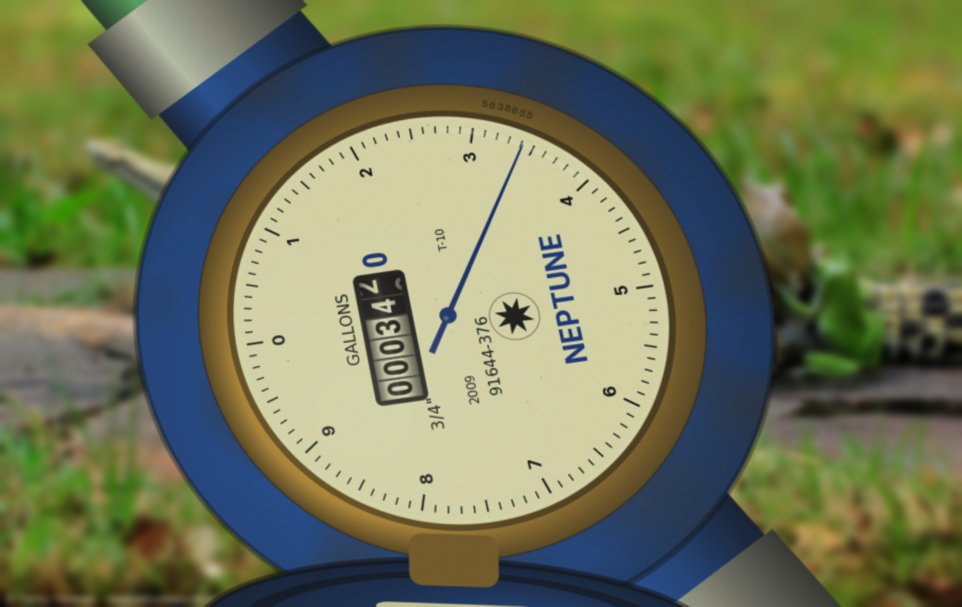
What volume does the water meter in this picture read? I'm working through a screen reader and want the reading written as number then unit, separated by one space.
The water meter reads 3423.4 gal
